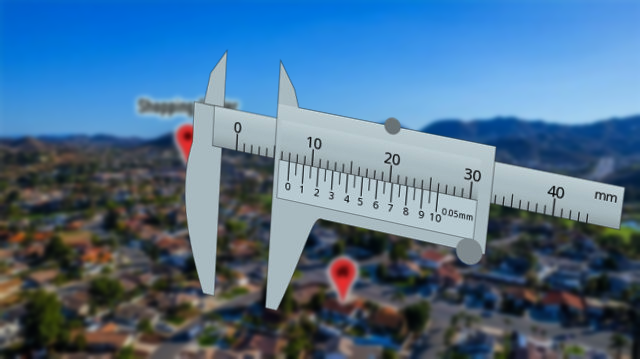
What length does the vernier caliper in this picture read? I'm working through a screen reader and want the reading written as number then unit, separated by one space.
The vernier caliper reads 7.0 mm
